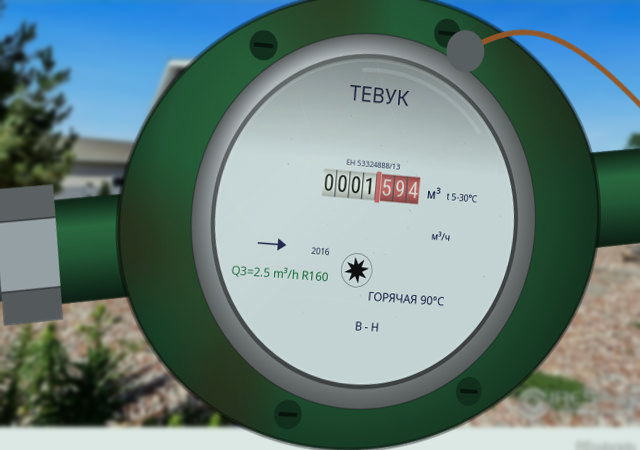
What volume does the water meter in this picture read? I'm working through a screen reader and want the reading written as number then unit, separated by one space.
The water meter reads 1.594 m³
